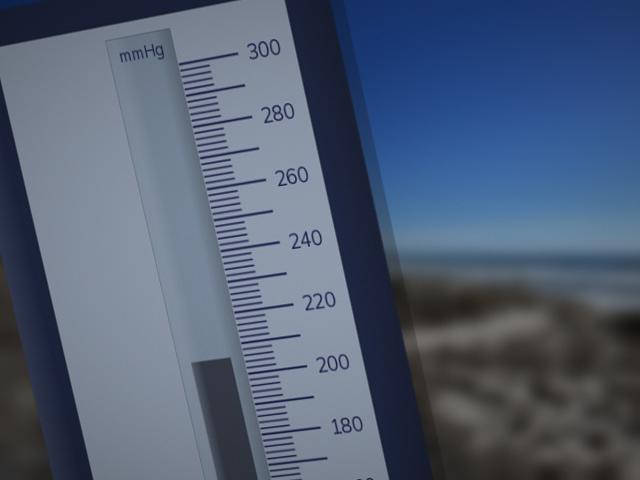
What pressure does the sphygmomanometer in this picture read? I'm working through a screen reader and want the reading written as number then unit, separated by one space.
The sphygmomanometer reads 206 mmHg
